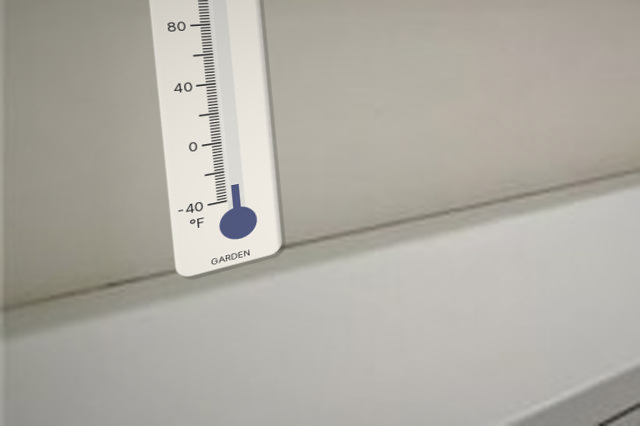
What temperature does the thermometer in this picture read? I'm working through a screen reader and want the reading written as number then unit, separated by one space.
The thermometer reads -30 °F
